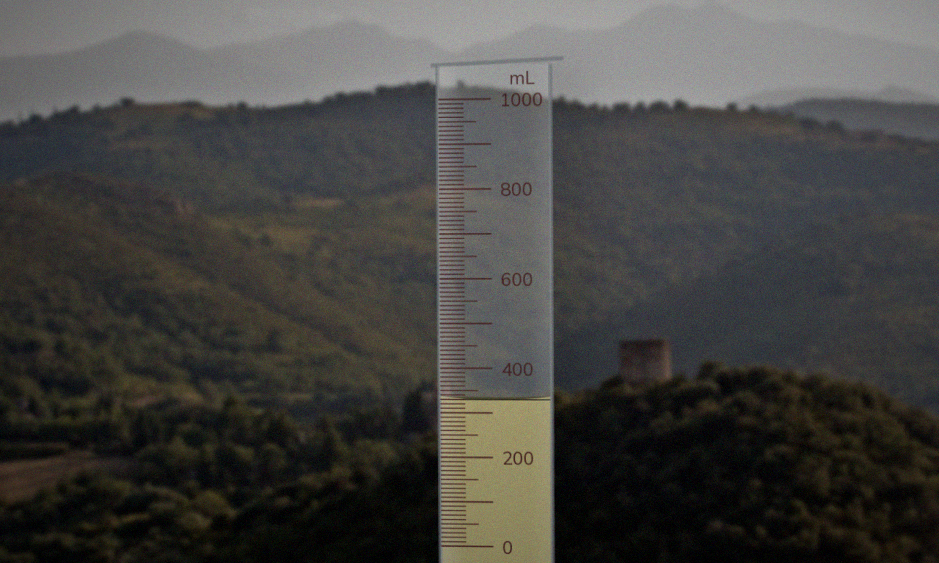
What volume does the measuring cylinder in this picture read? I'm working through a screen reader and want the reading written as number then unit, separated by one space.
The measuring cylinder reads 330 mL
